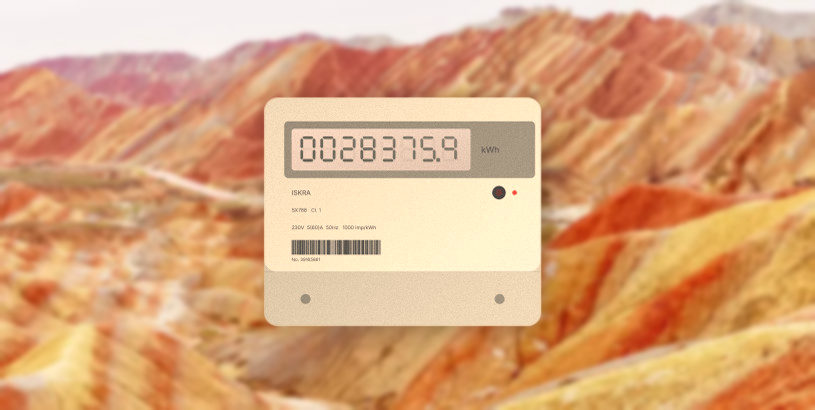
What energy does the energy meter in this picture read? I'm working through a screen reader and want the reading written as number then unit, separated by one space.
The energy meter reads 28375.9 kWh
